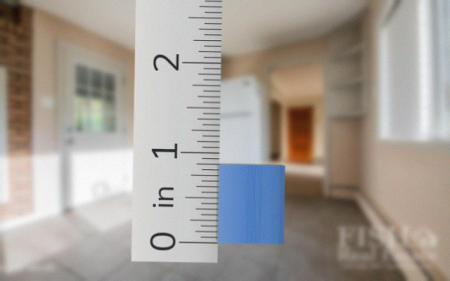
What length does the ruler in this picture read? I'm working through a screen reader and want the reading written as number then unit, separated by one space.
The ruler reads 0.875 in
